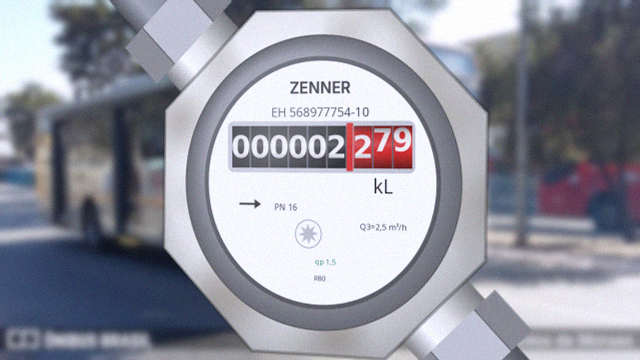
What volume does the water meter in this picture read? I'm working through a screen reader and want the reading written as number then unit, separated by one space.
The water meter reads 2.279 kL
